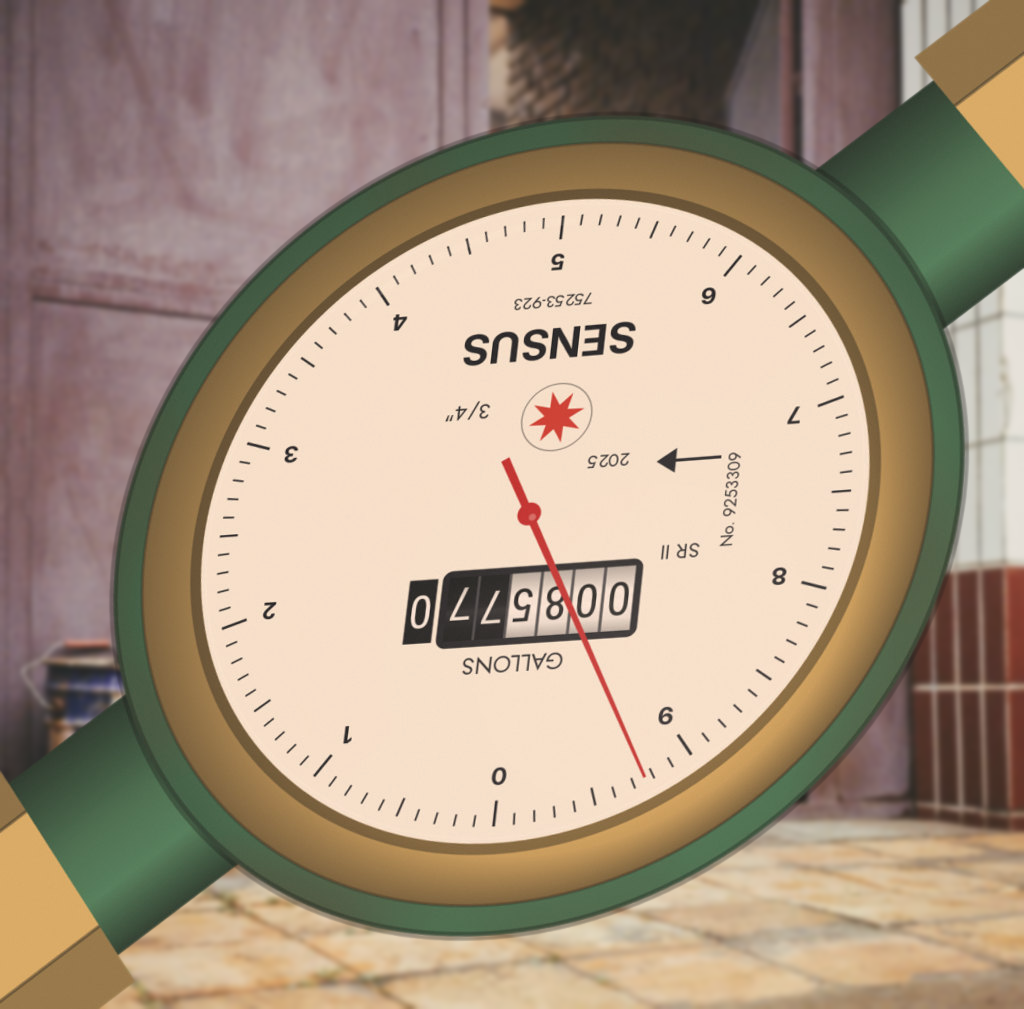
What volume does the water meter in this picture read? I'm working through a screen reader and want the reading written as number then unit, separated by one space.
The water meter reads 85769.2 gal
